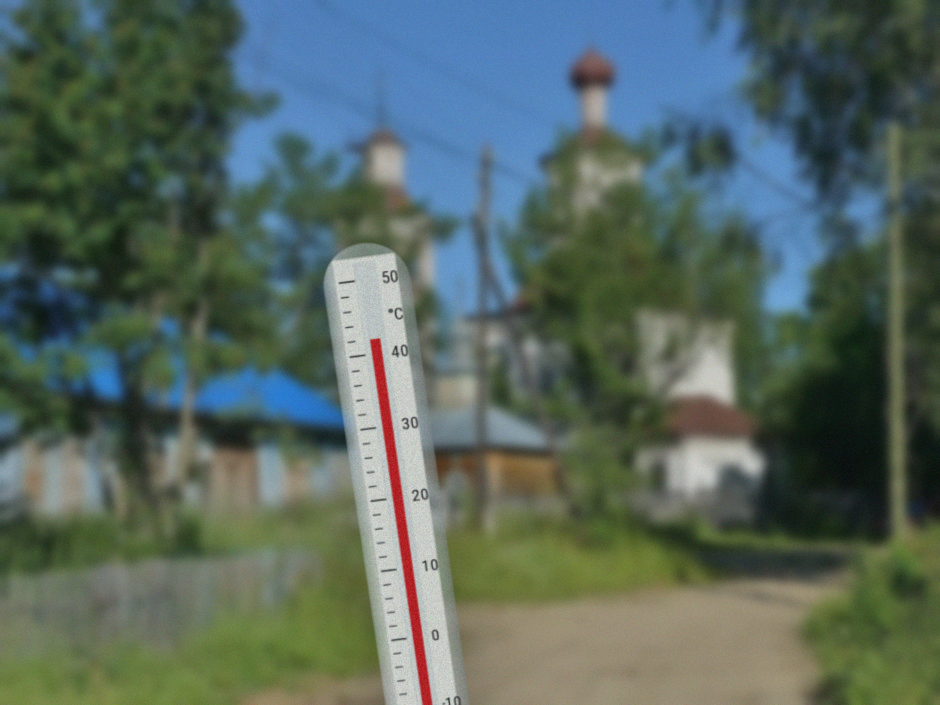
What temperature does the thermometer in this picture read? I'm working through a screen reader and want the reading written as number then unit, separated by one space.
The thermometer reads 42 °C
